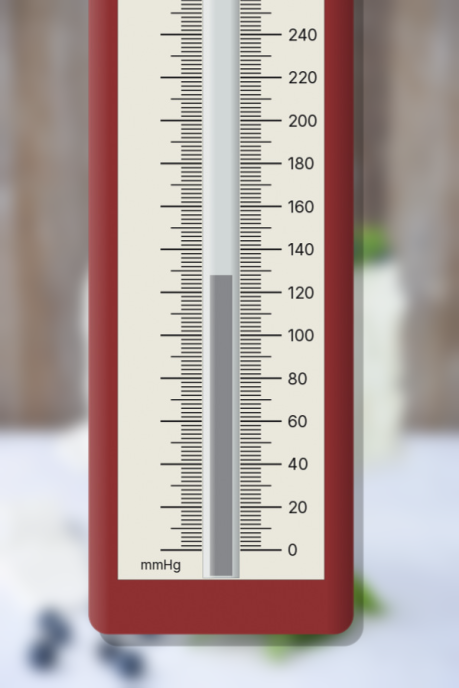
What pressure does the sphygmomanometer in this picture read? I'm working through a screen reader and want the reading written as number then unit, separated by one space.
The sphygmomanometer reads 128 mmHg
